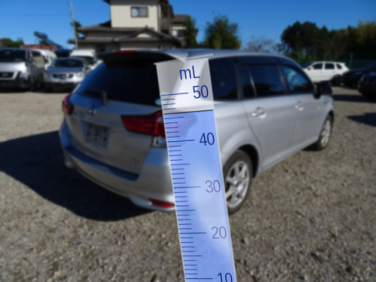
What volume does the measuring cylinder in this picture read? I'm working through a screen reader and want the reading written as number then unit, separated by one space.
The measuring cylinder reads 46 mL
